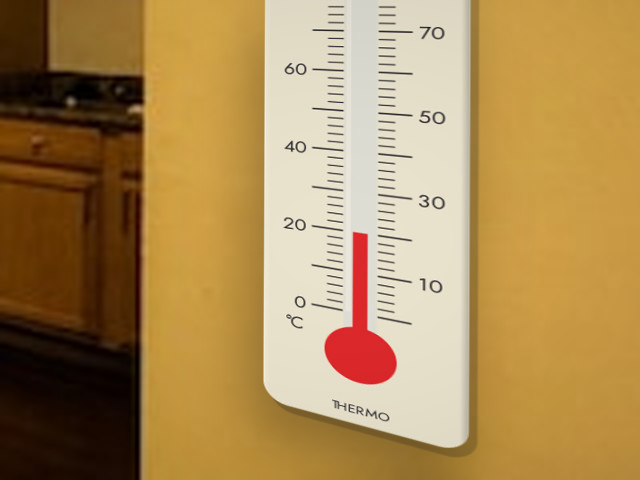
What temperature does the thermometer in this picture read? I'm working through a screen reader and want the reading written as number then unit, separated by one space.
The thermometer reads 20 °C
